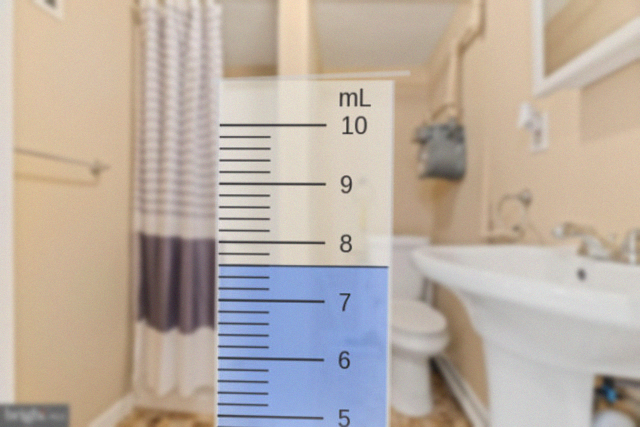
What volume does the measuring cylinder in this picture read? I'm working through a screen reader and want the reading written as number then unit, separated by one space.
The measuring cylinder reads 7.6 mL
